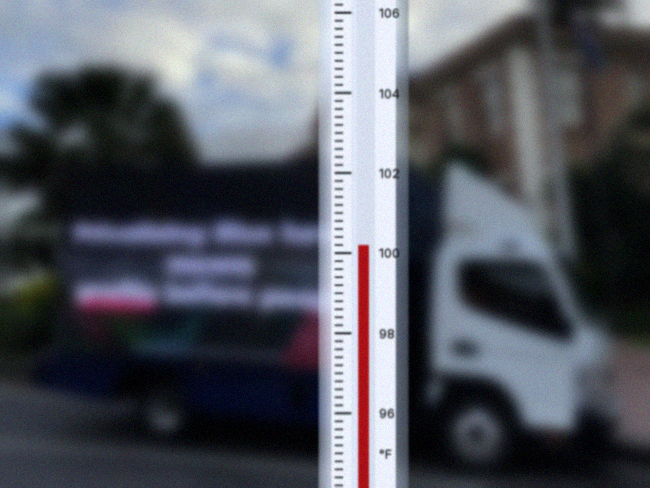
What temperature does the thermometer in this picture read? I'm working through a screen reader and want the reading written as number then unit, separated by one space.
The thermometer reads 100.2 °F
